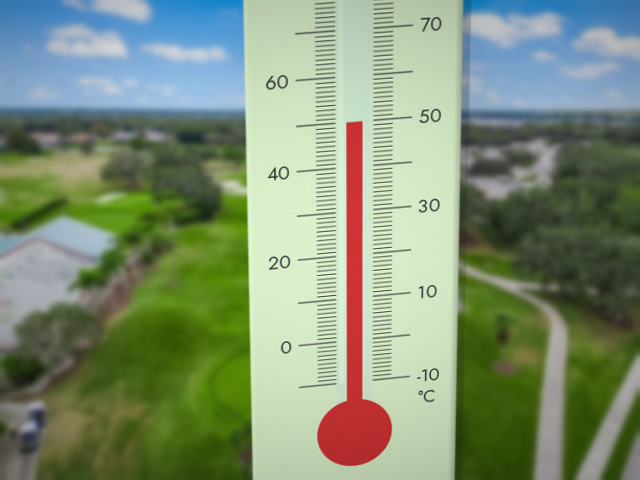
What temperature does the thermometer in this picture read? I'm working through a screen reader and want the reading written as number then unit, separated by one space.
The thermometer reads 50 °C
